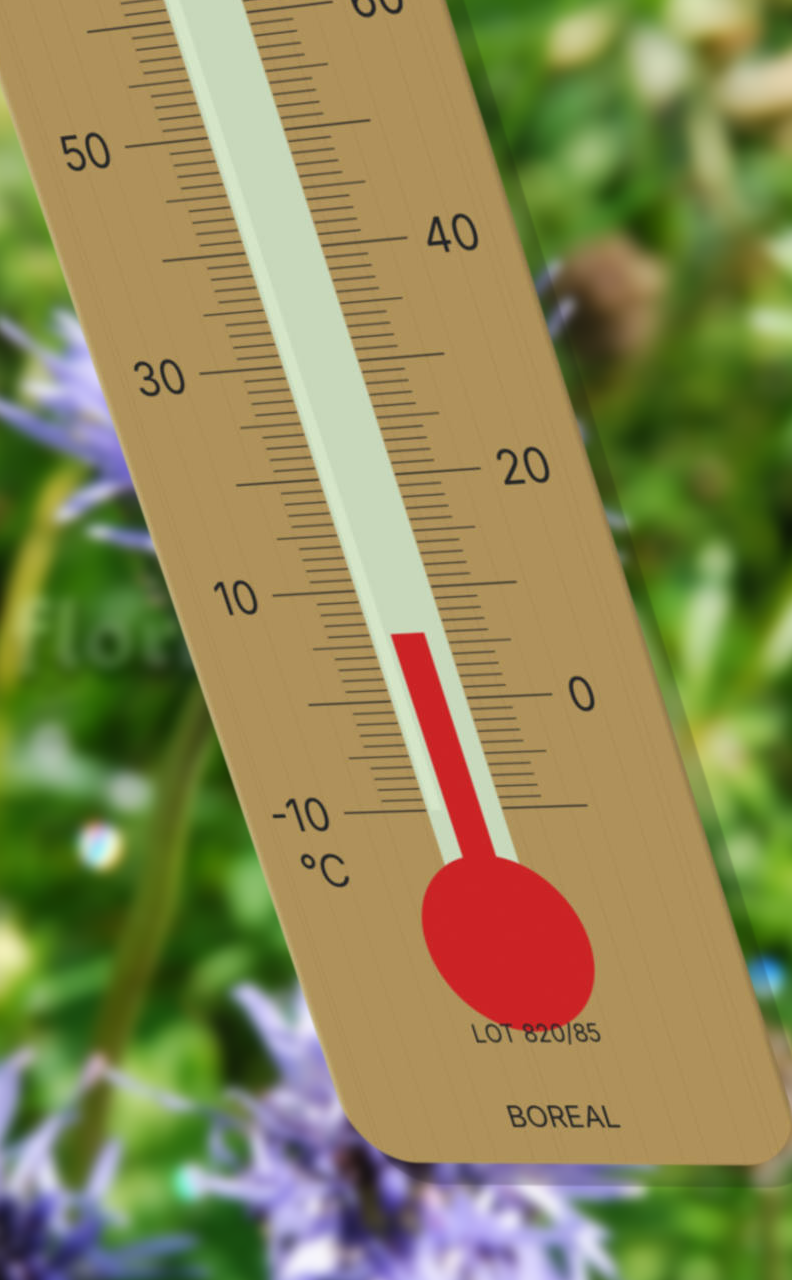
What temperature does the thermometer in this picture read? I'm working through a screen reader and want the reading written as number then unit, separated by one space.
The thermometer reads 6 °C
